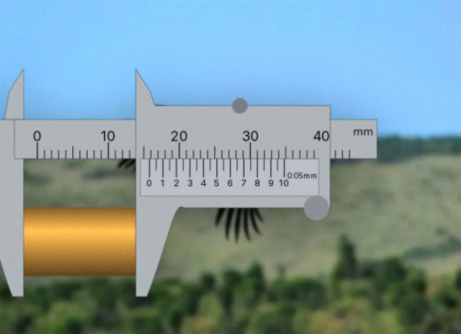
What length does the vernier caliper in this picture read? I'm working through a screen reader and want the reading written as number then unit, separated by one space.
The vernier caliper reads 15.8 mm
